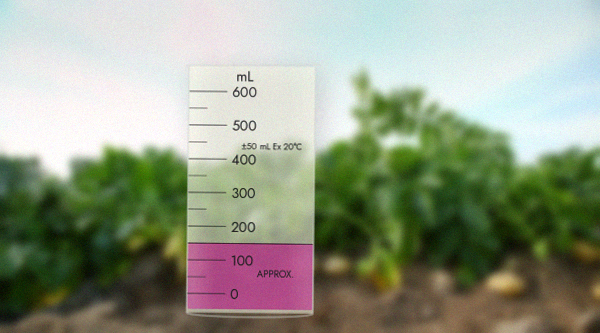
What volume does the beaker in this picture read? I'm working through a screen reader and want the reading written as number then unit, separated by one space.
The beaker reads 150 mL
